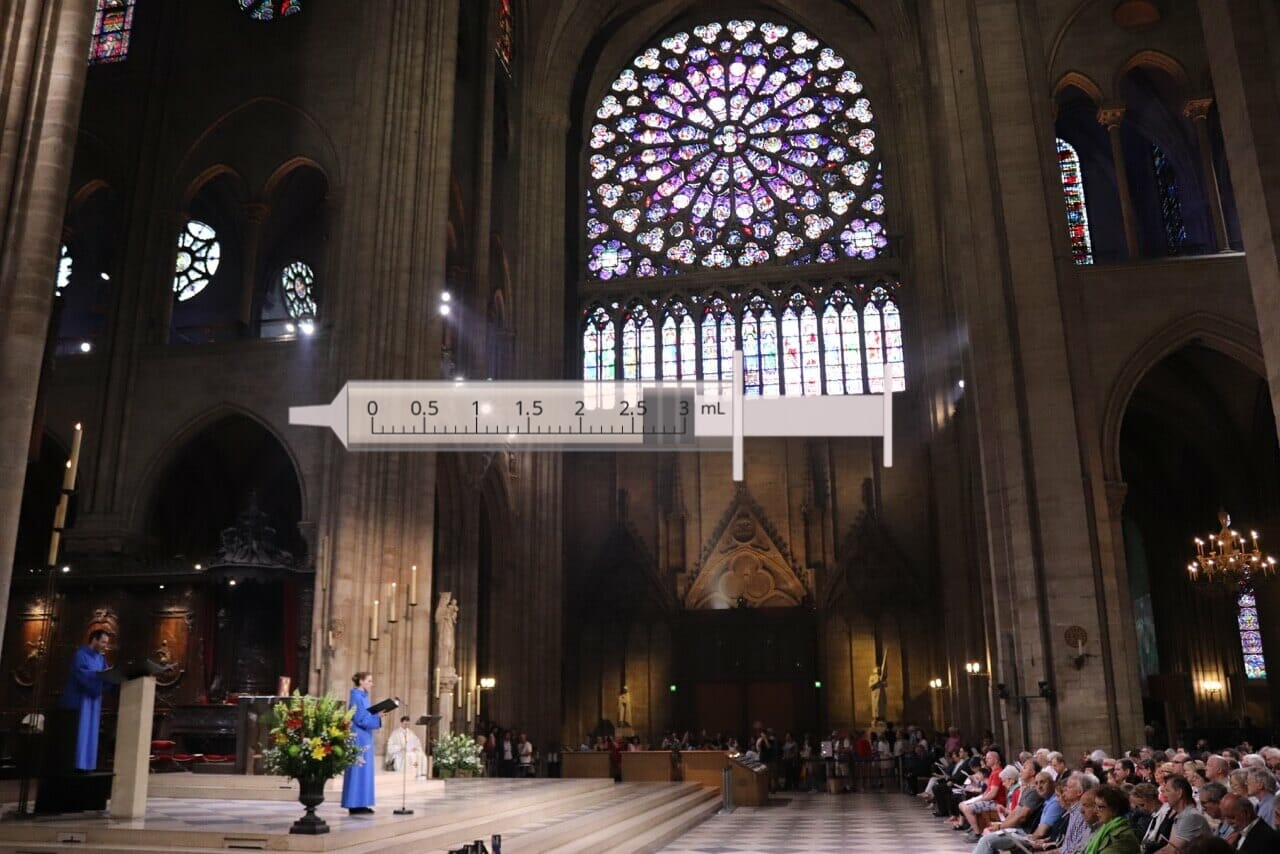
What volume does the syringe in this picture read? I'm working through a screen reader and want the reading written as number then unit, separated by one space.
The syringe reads 2.6 mL
